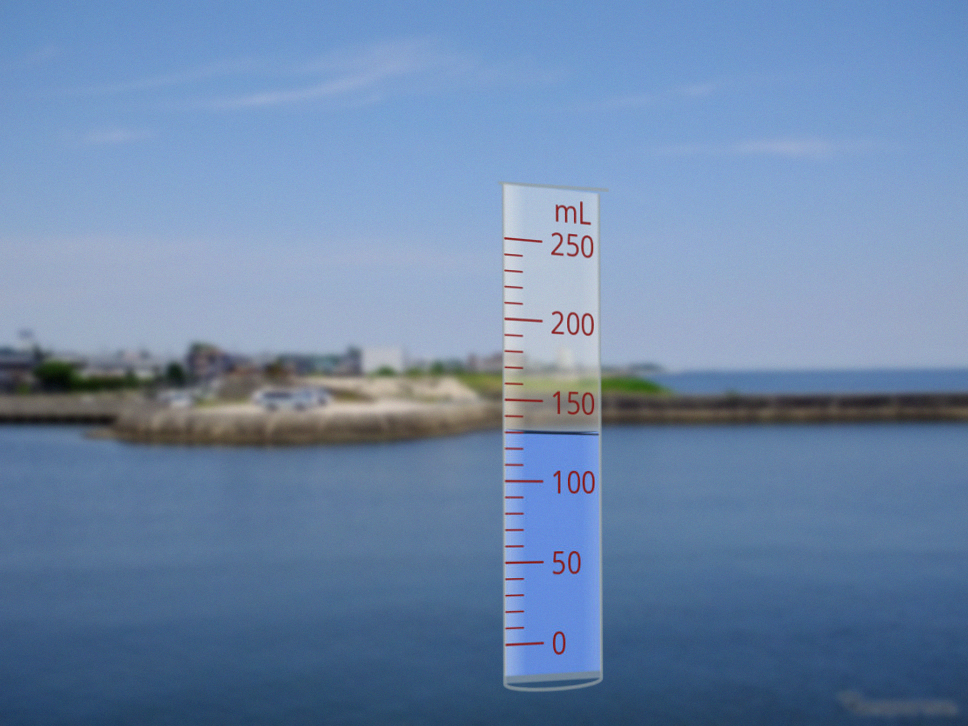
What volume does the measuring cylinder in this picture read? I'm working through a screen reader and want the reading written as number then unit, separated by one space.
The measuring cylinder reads 130 mL
